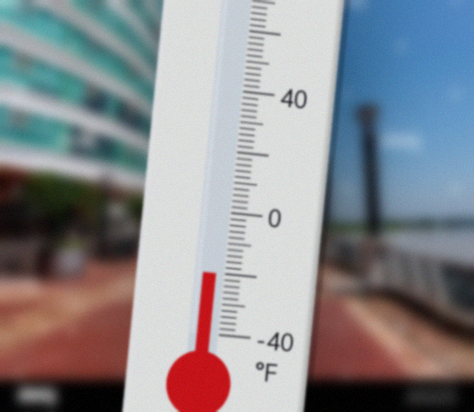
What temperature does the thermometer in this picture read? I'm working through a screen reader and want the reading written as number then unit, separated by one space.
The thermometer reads -20 °F
